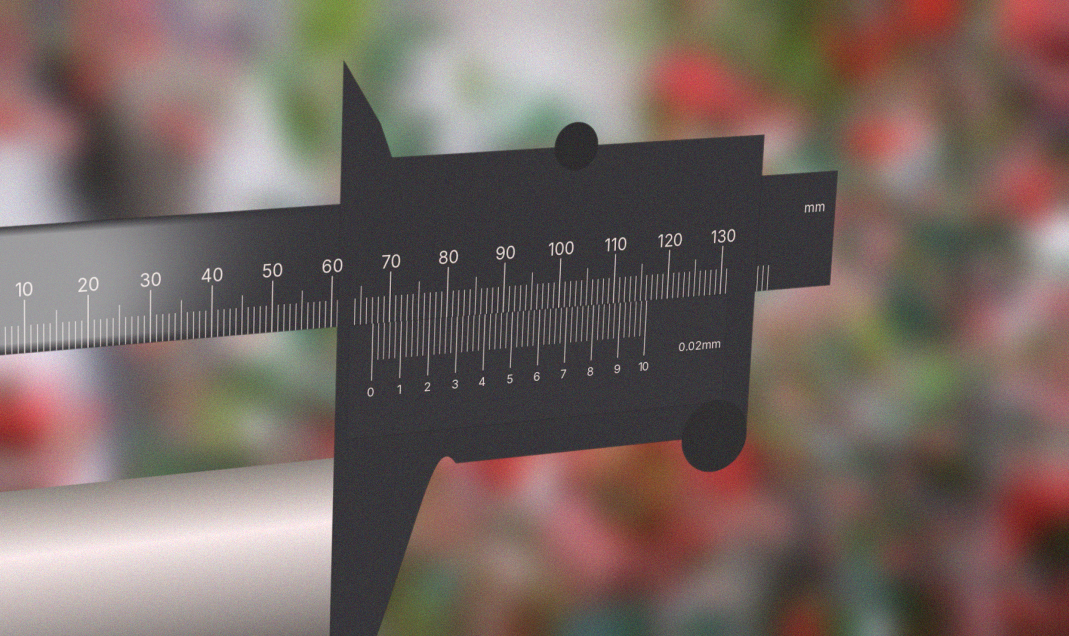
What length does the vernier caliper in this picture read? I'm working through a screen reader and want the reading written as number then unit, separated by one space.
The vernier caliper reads 67.2 mm
